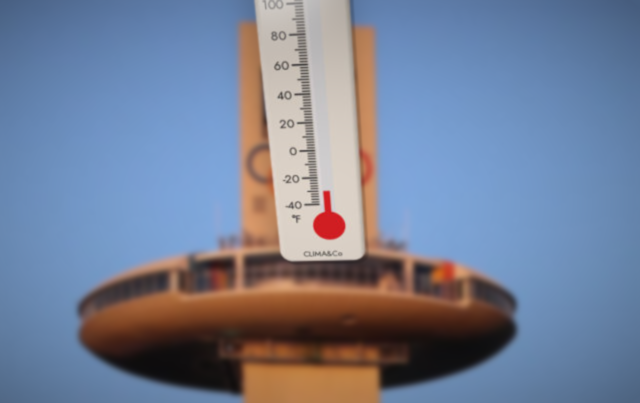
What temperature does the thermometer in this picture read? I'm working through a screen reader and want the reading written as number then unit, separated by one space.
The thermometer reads -30 °F
